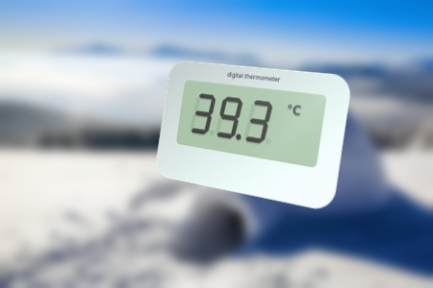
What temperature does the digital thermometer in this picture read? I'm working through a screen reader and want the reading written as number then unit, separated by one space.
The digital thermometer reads 39.3 °C
